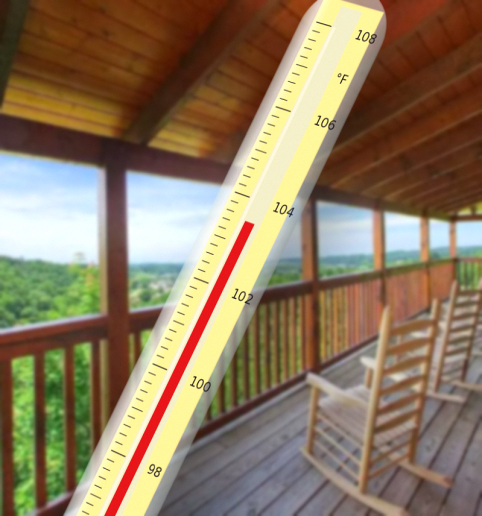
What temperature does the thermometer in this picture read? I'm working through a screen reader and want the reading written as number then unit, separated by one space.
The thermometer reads 103.5 °F
